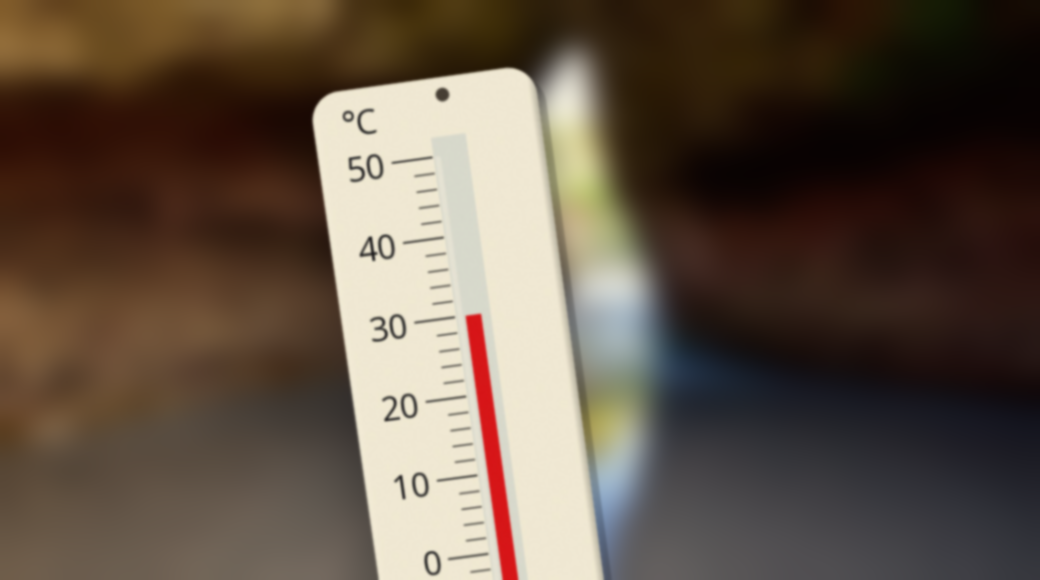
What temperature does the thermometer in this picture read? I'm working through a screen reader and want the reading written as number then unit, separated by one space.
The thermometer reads 30 °C
